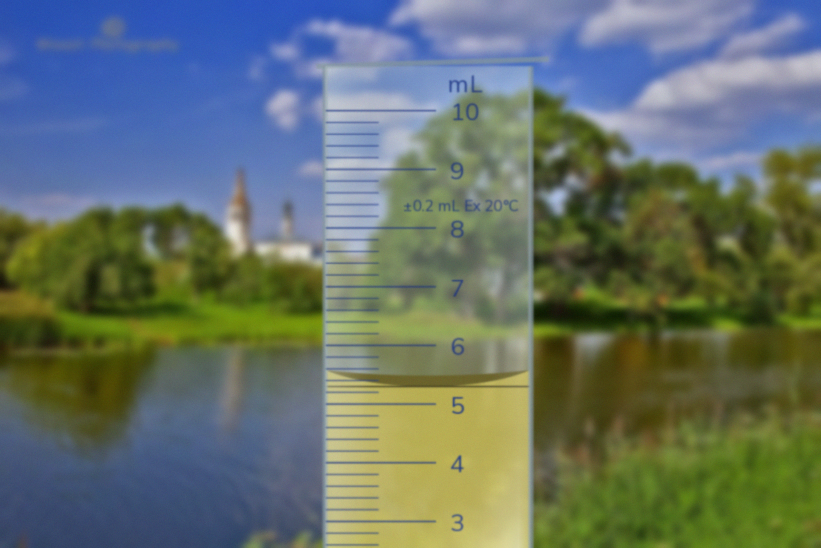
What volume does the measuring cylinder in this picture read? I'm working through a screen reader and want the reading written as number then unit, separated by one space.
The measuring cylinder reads 5.3 mL
